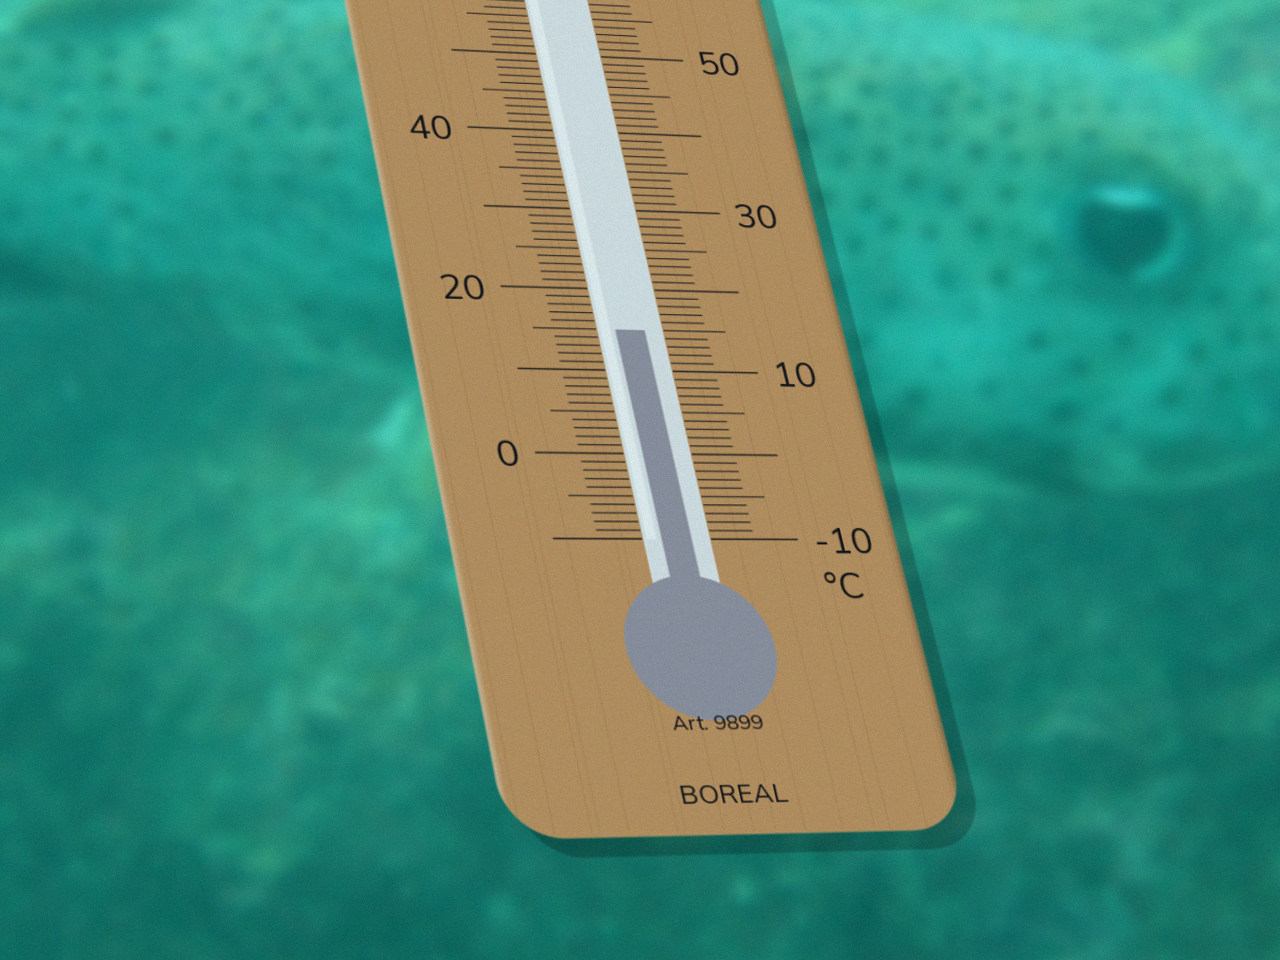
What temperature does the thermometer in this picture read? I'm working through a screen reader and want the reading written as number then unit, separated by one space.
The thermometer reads 15 °C
